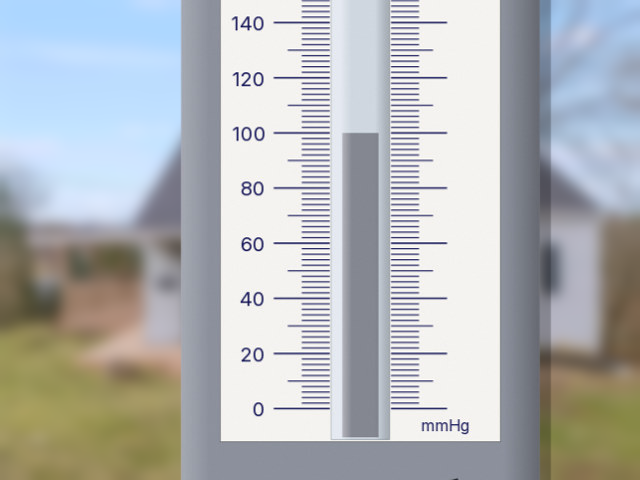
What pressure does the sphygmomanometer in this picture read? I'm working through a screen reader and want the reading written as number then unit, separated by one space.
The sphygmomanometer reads 100 mmHg
